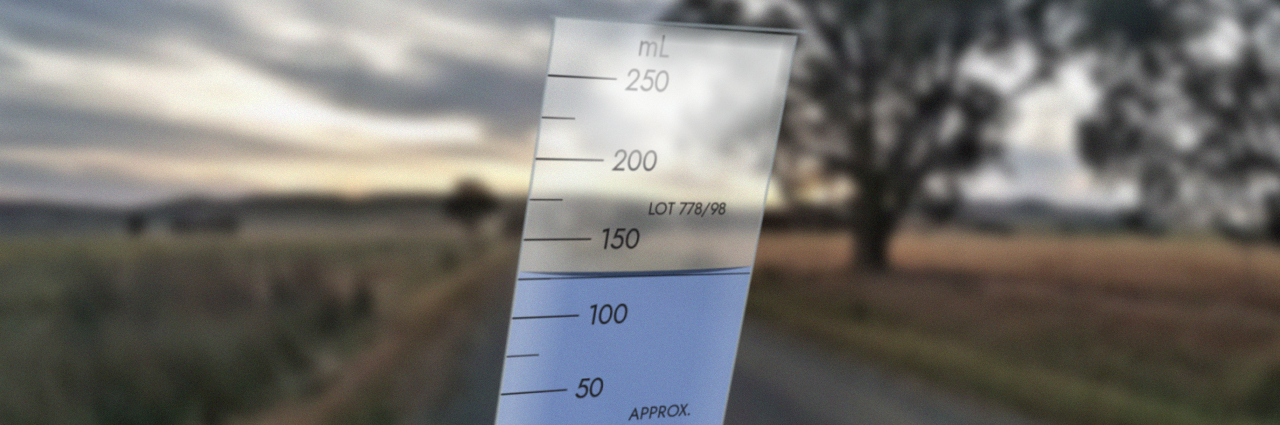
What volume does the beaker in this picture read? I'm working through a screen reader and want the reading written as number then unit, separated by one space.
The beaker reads 125 mL
